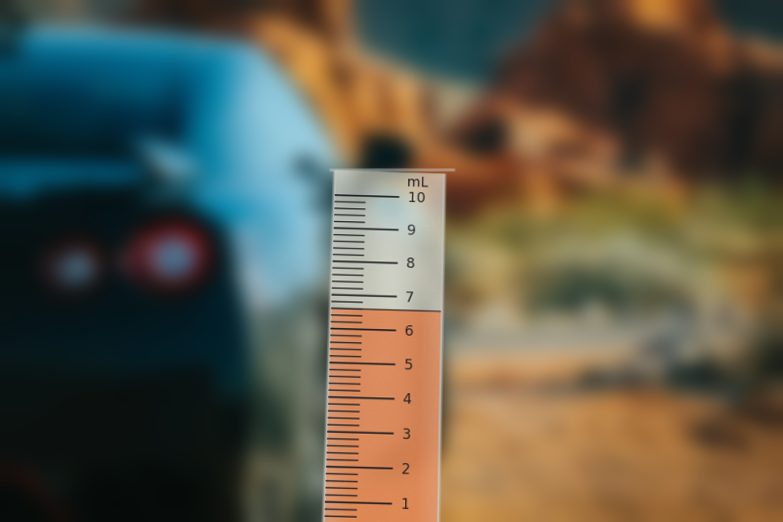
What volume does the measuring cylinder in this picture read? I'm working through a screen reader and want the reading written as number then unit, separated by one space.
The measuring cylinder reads 6.6 mL
